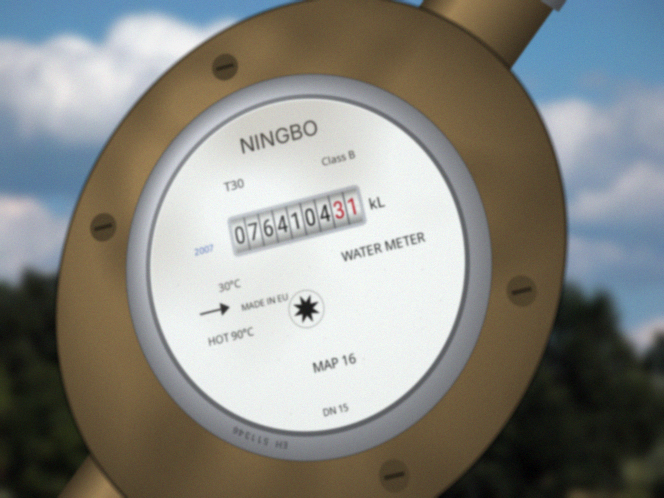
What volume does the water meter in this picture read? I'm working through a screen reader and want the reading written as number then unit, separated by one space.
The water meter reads 764104.31 kL
